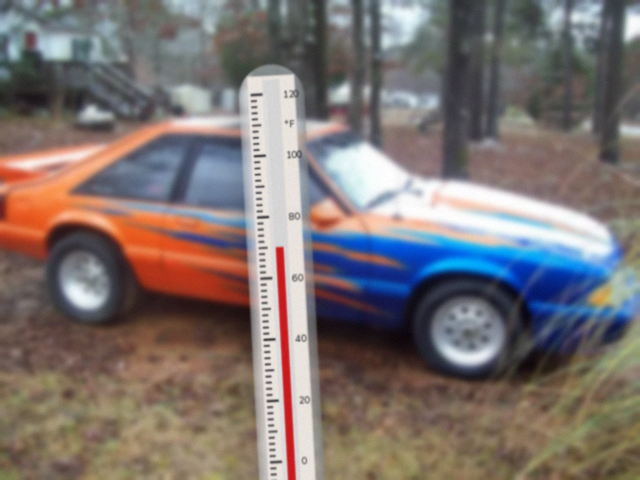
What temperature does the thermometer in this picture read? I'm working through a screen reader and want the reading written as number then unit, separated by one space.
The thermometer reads 70 °F
